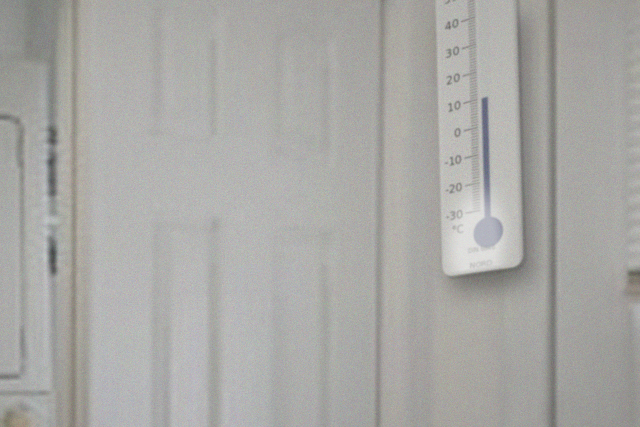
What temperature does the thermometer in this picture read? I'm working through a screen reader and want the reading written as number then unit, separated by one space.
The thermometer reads 10 °C
